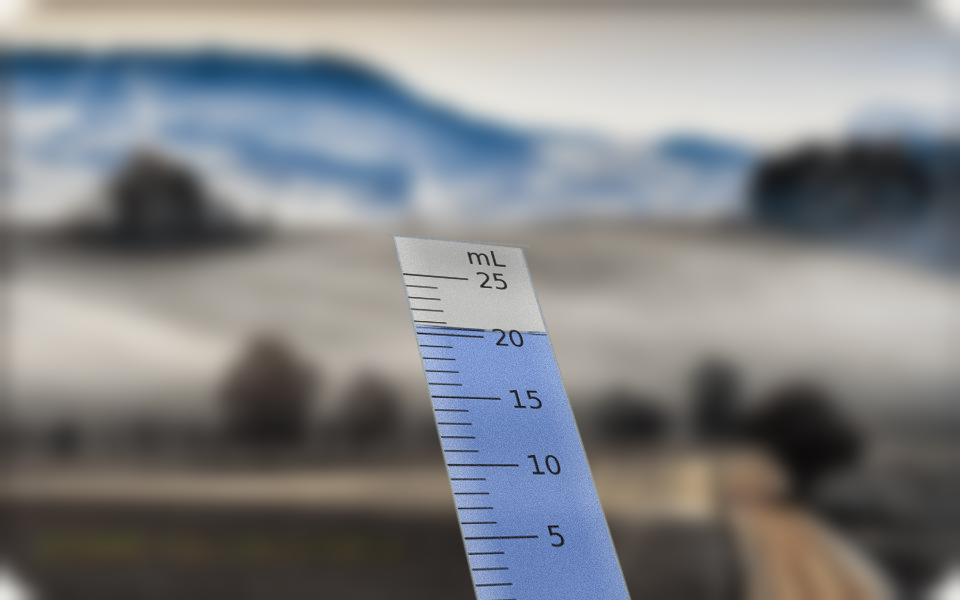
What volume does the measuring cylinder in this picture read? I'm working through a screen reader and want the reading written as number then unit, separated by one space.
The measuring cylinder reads 20.5 mL
